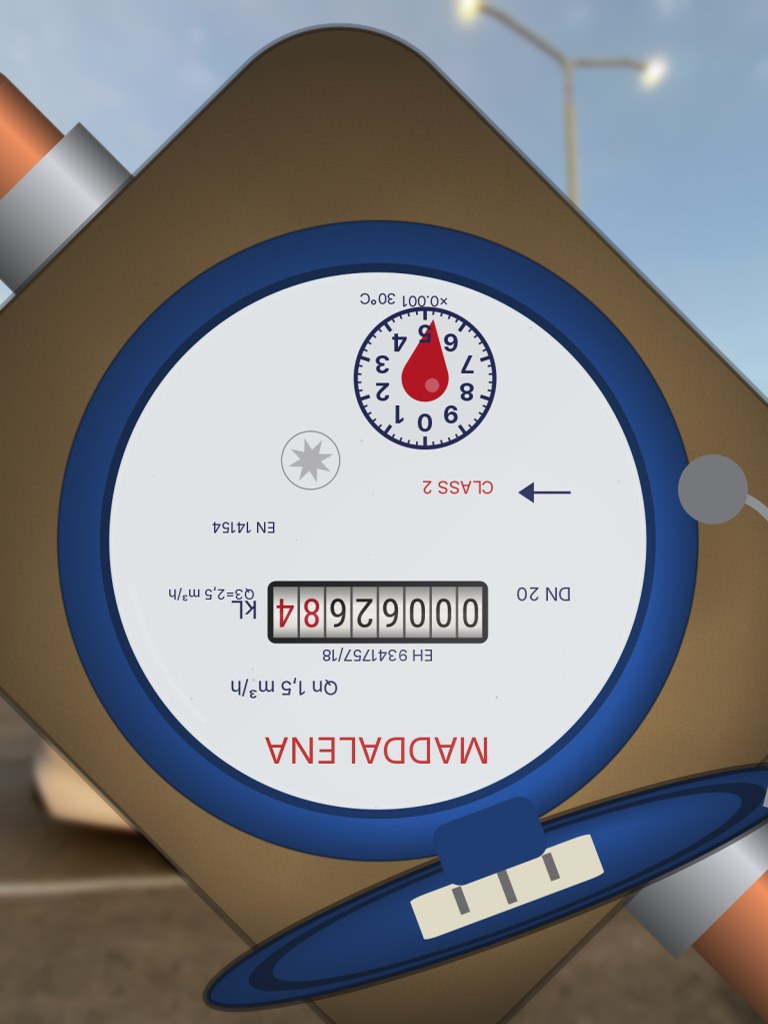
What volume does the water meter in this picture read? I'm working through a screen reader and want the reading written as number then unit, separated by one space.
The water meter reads 626.845 kL
